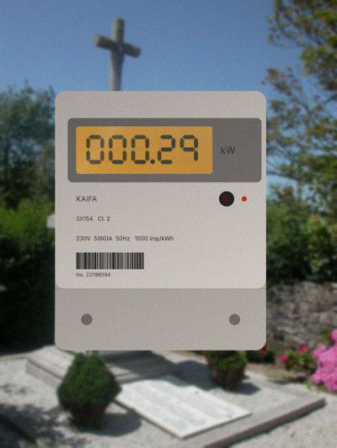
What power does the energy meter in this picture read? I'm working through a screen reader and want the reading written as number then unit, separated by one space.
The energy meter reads 0.29 kW
